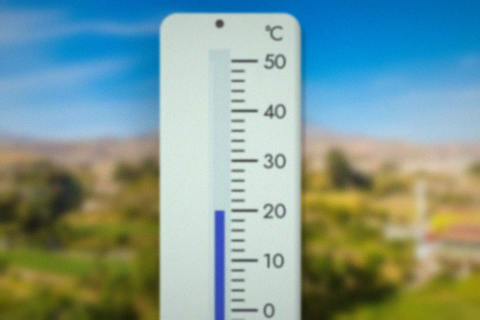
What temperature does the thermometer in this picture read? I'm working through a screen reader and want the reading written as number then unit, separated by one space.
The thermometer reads 20 °C
